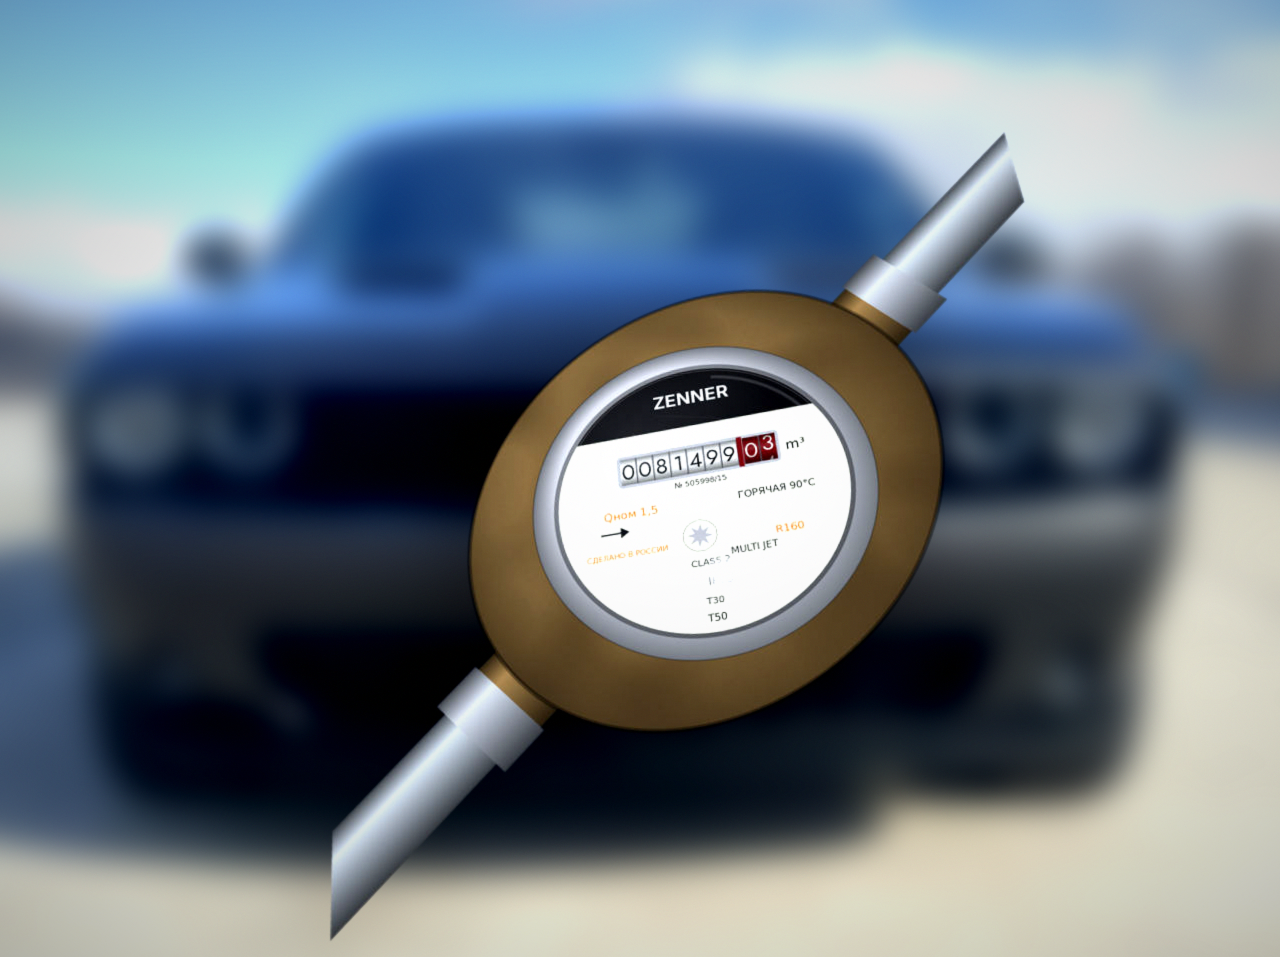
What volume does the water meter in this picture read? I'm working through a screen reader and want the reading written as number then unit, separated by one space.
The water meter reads 81499.03 m³
